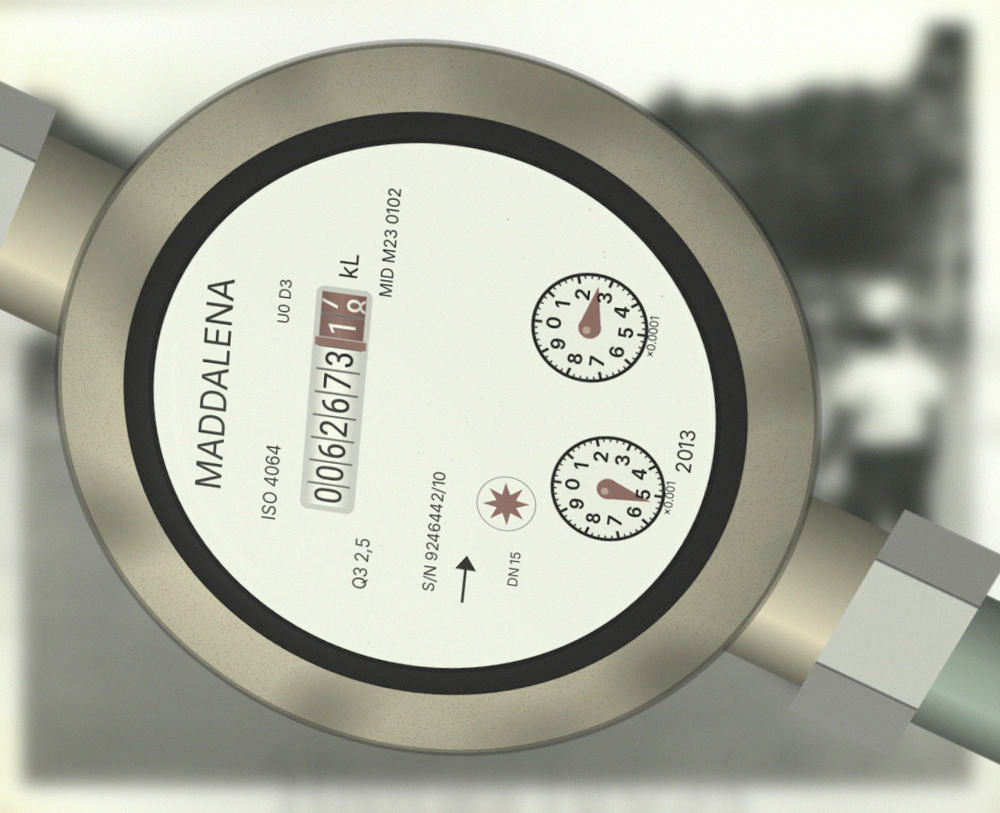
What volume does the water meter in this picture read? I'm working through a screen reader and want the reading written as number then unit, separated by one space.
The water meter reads 62673.1752 kL
